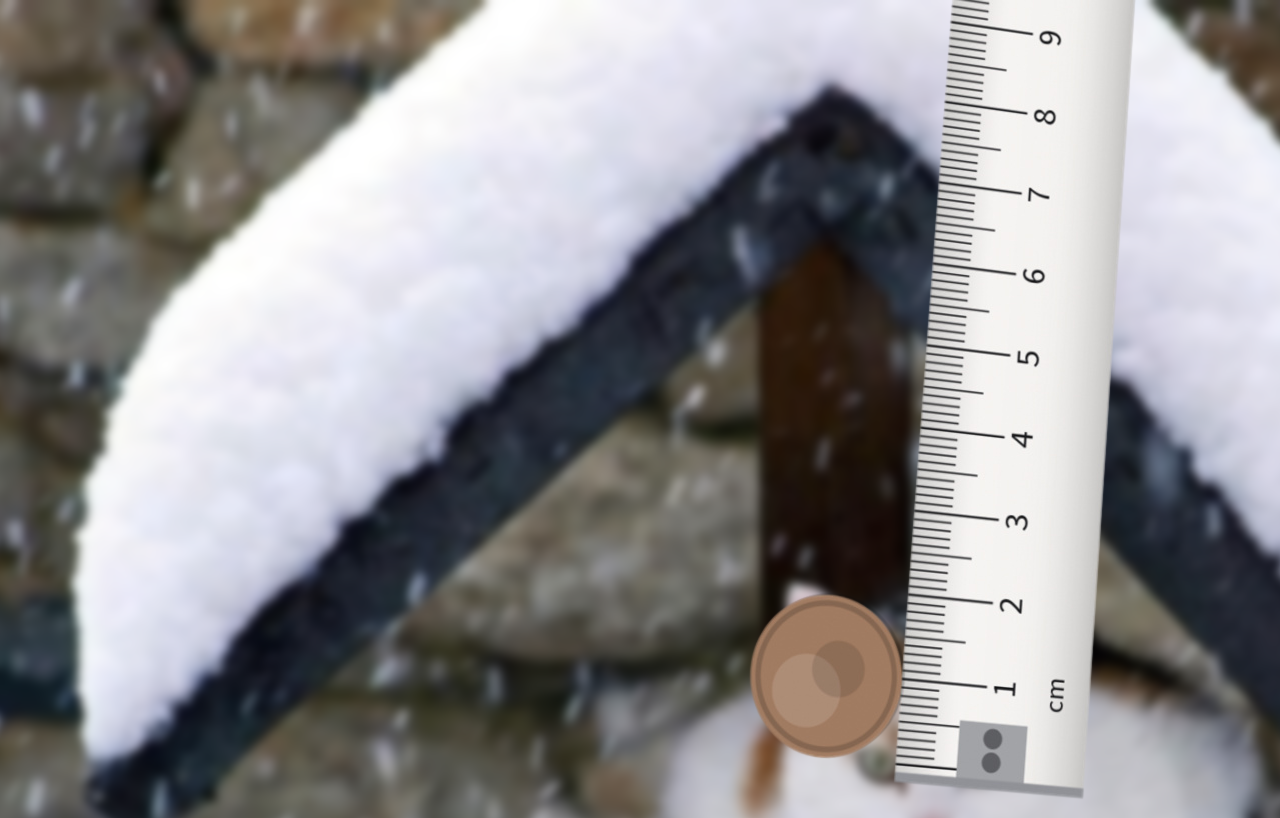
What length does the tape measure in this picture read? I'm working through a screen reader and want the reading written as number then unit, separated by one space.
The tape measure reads 1.9 cm
